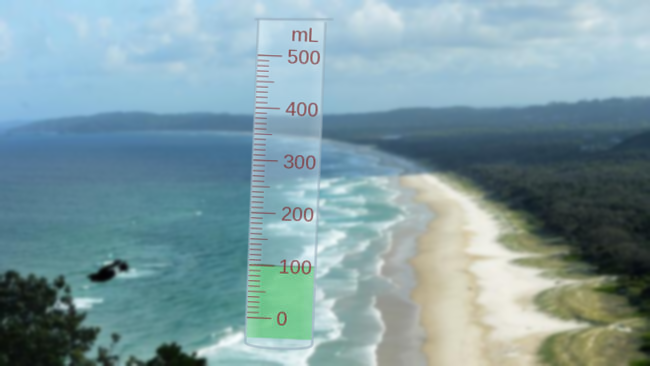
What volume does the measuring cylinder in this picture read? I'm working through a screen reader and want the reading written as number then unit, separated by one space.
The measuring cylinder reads 100 mL
